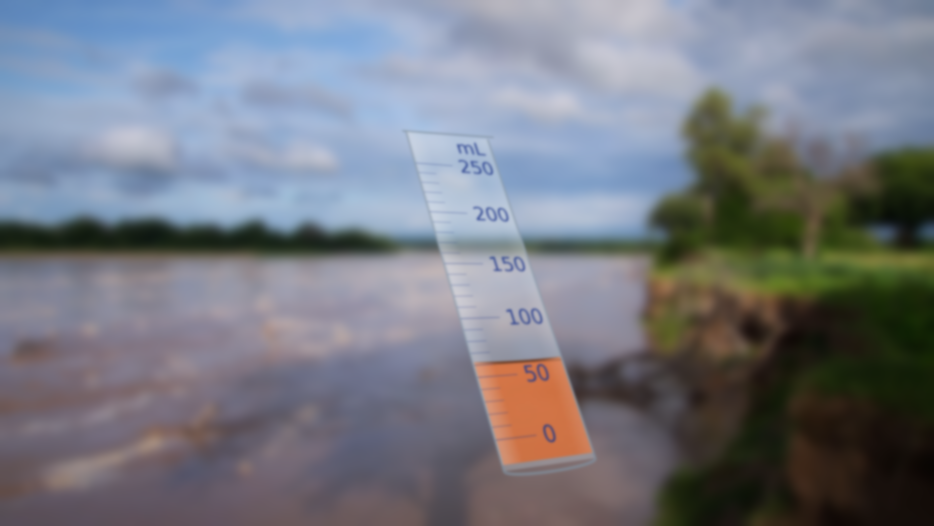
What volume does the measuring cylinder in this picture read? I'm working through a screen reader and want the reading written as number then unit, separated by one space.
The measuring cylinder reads 60 mL
